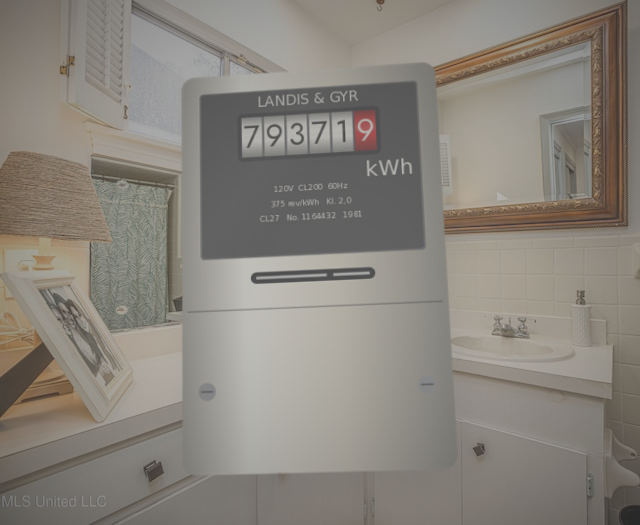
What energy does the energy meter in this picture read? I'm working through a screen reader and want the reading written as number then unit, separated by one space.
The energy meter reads 79371.9 kWh
